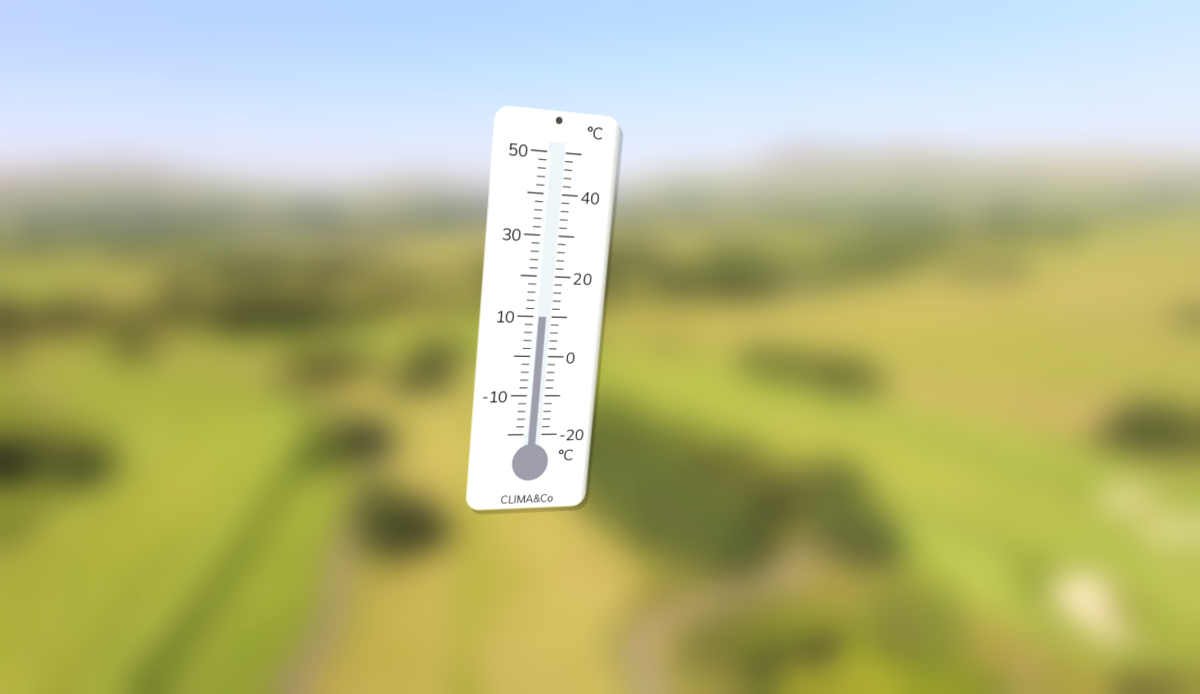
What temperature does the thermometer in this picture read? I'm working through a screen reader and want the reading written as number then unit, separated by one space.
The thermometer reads 10 °C
